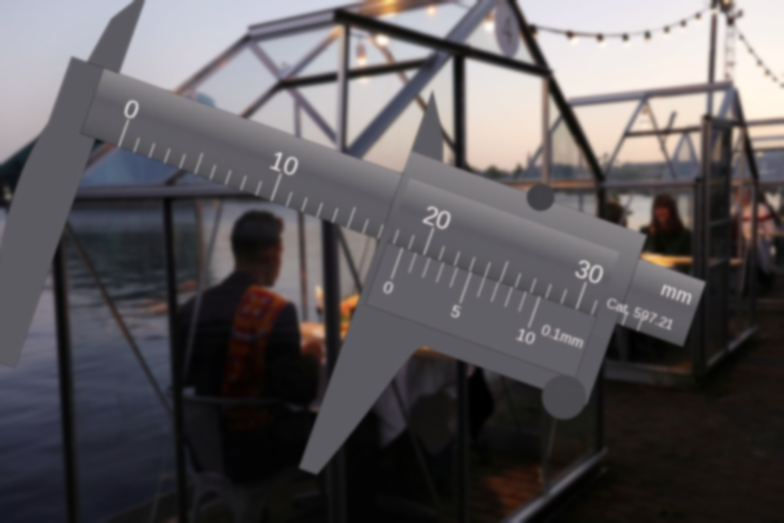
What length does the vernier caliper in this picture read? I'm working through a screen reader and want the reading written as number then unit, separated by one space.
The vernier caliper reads 18.6 mm
